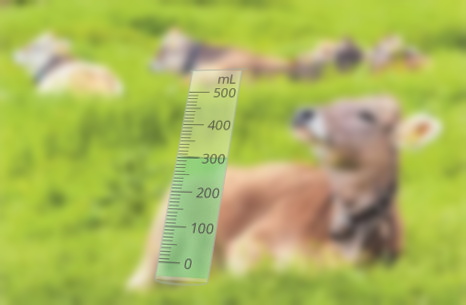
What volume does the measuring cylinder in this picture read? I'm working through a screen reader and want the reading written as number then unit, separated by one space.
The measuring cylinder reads 300 mL
